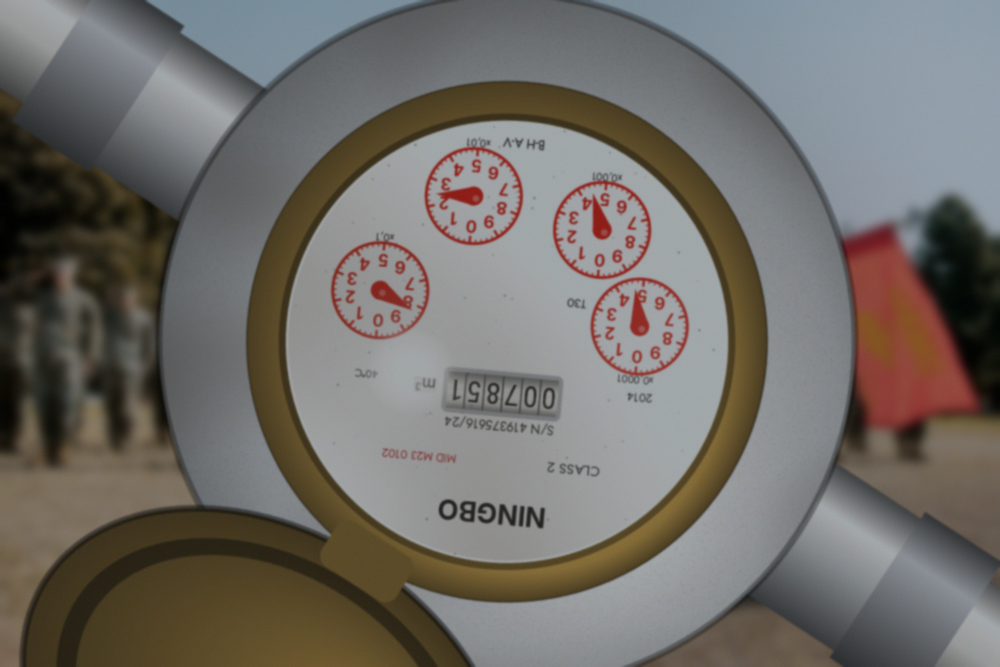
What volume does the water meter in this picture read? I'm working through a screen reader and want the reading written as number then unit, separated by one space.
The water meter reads 7851.8244 m³
